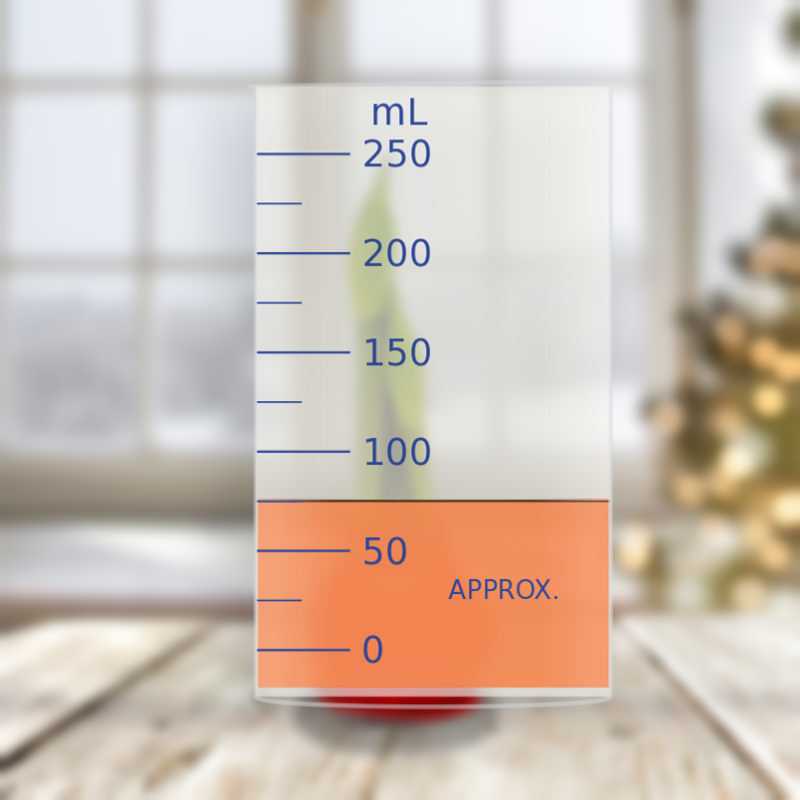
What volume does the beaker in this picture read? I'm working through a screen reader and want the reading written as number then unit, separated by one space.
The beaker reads 75 mL
